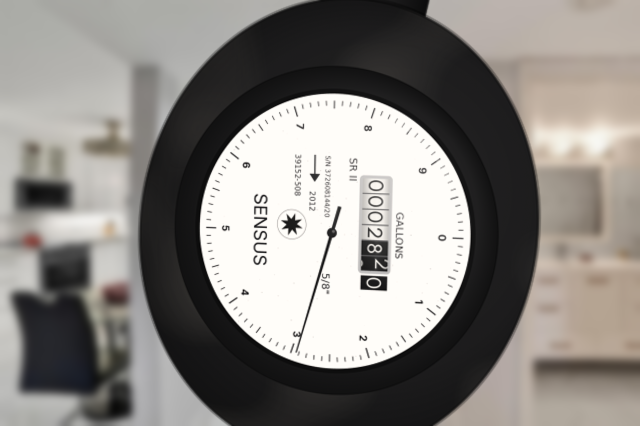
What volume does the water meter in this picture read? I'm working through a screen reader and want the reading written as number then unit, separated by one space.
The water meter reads 2822.9 gal
